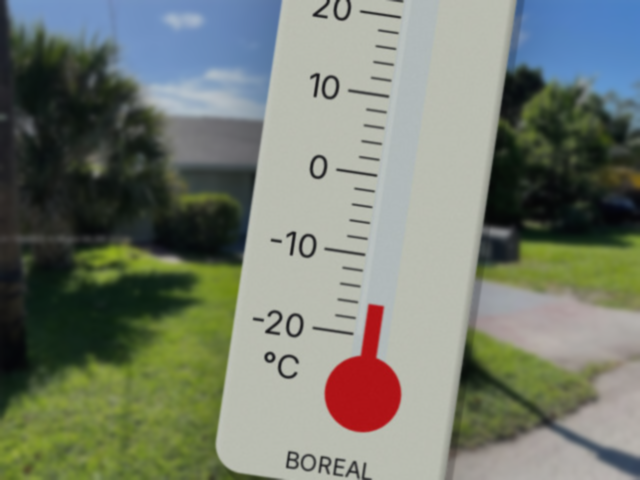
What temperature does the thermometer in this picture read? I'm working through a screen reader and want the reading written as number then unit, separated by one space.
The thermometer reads -16 °C
